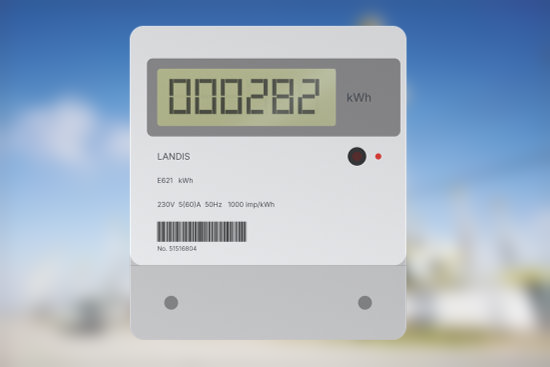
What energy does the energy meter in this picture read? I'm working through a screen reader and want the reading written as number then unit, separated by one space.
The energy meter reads 282 kWh
